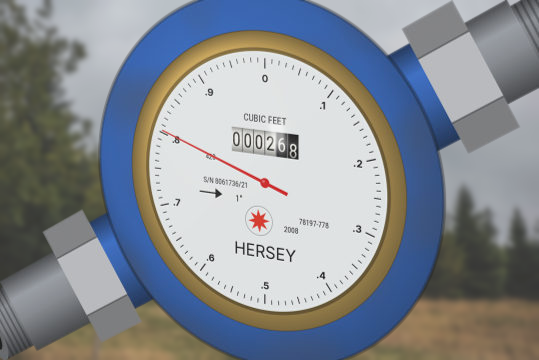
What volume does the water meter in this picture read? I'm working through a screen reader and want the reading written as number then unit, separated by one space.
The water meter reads 267.80 ft³
